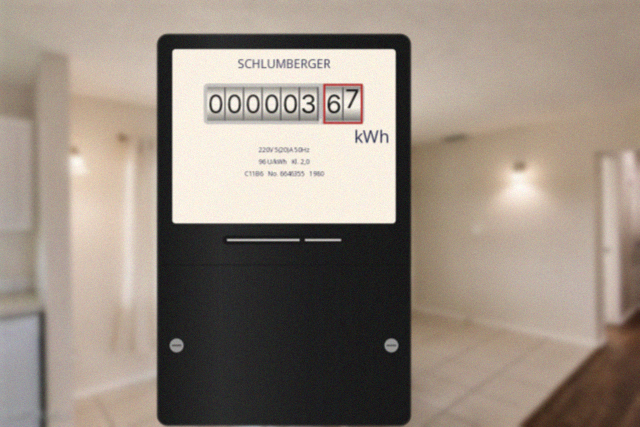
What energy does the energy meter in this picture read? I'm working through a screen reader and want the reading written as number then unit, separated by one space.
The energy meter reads 3.67 kWh
